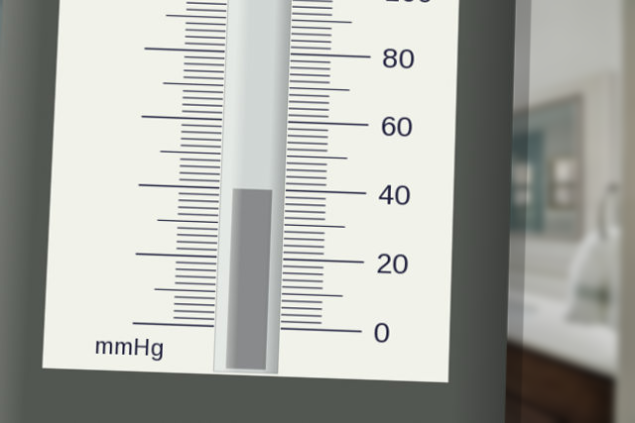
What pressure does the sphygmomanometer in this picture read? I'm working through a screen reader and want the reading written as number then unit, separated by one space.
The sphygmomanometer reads 40 mmHg
